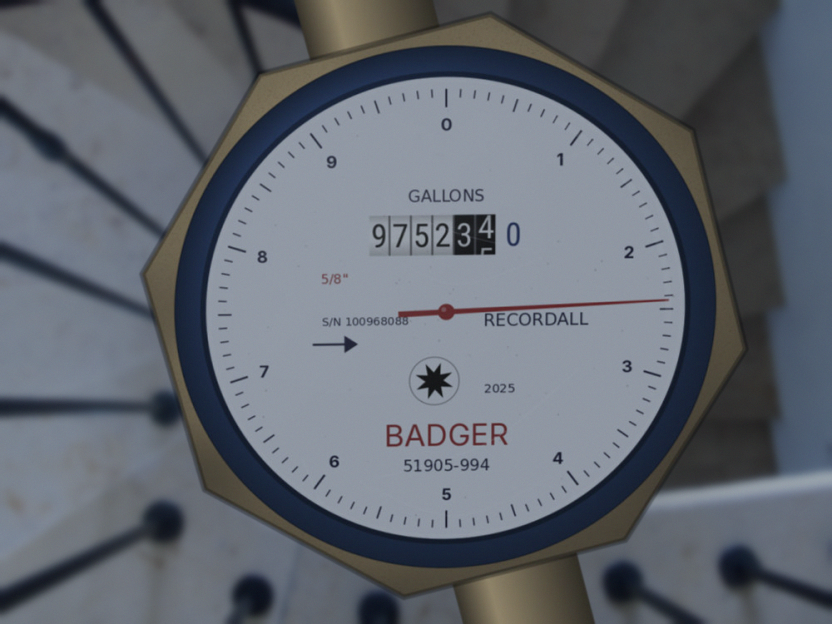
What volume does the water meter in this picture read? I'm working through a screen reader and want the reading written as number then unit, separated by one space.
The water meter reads 9752342.4 gal
